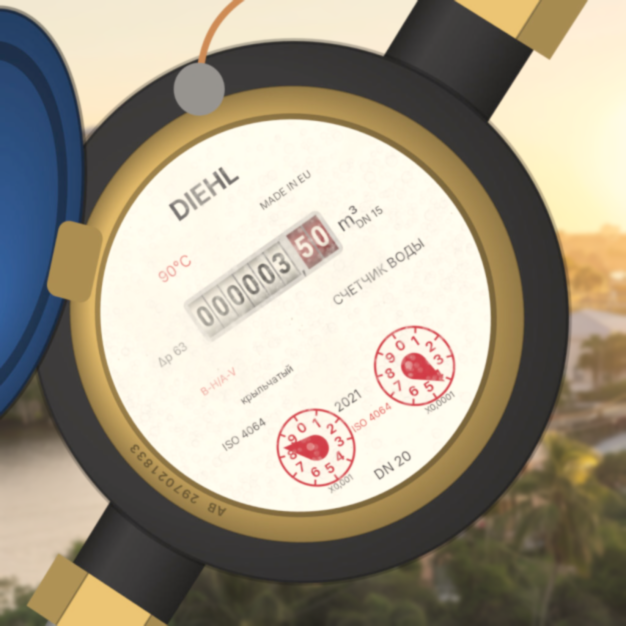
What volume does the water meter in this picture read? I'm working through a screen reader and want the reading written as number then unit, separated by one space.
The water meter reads 3.5084 m³
